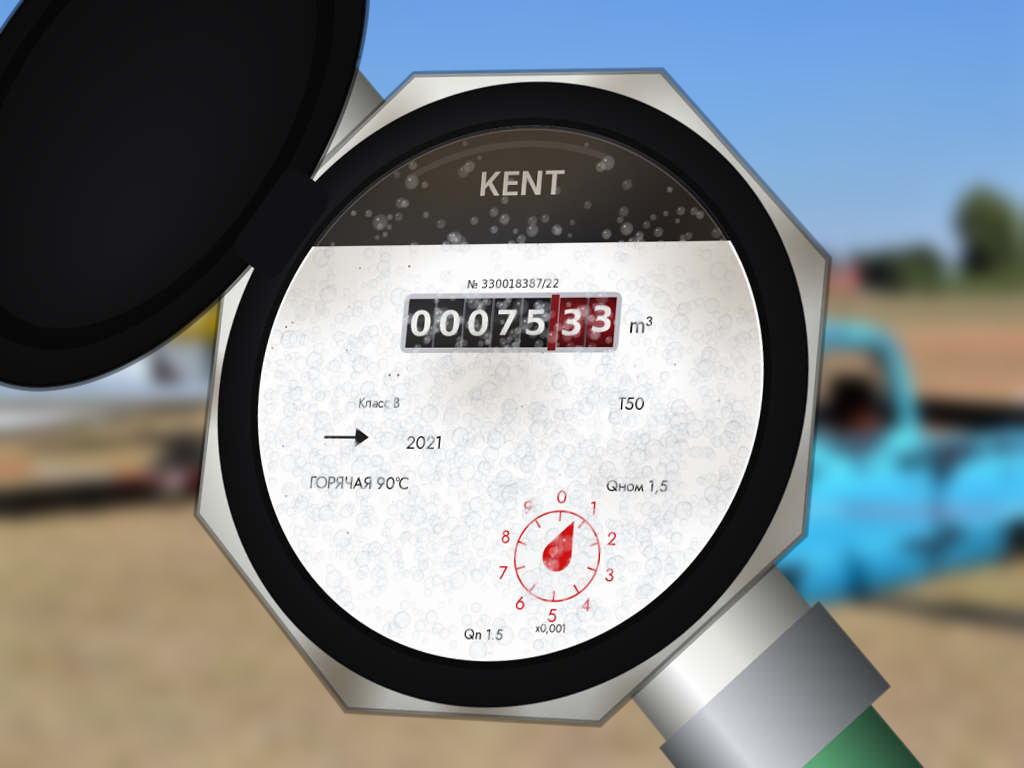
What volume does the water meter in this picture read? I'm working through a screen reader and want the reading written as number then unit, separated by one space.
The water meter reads 75.330 m³
